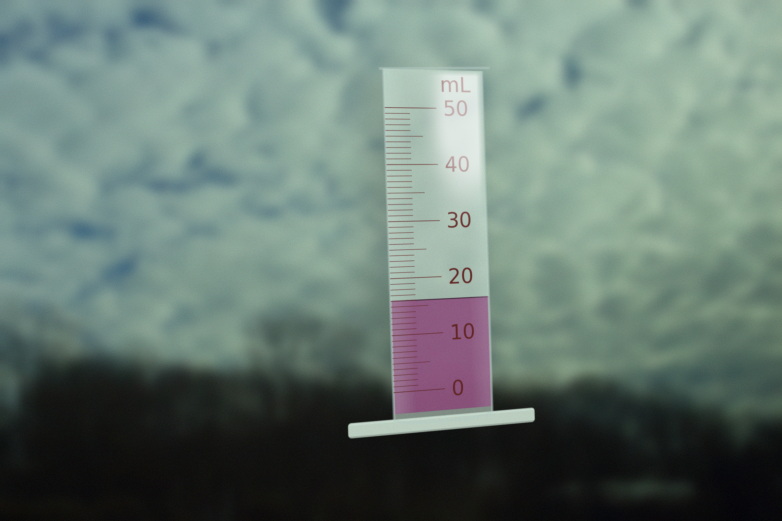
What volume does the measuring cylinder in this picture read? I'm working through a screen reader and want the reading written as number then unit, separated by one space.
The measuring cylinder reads 16 mL
